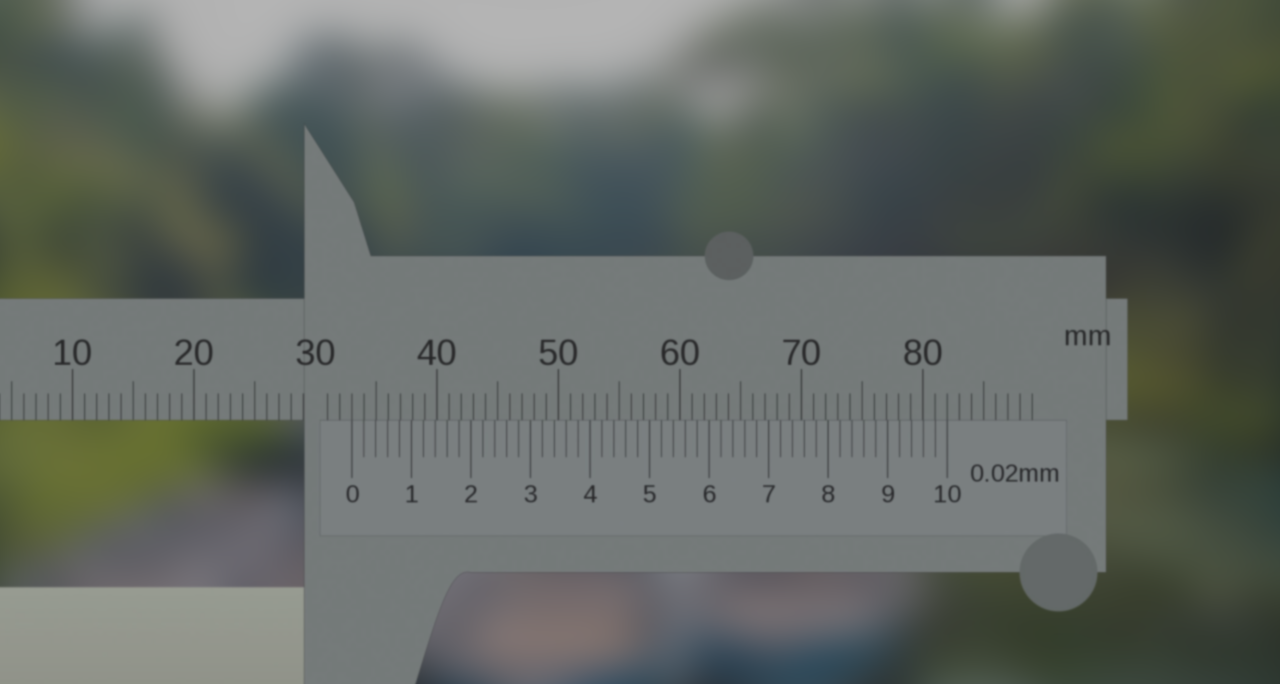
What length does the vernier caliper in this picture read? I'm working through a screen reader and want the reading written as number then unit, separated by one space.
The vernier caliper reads 33.0 mm
